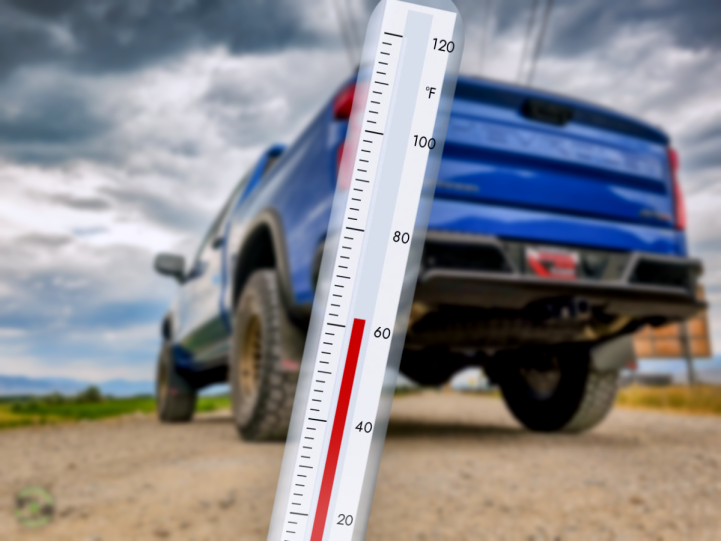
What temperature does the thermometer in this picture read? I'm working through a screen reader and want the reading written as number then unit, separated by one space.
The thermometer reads 62 °F
